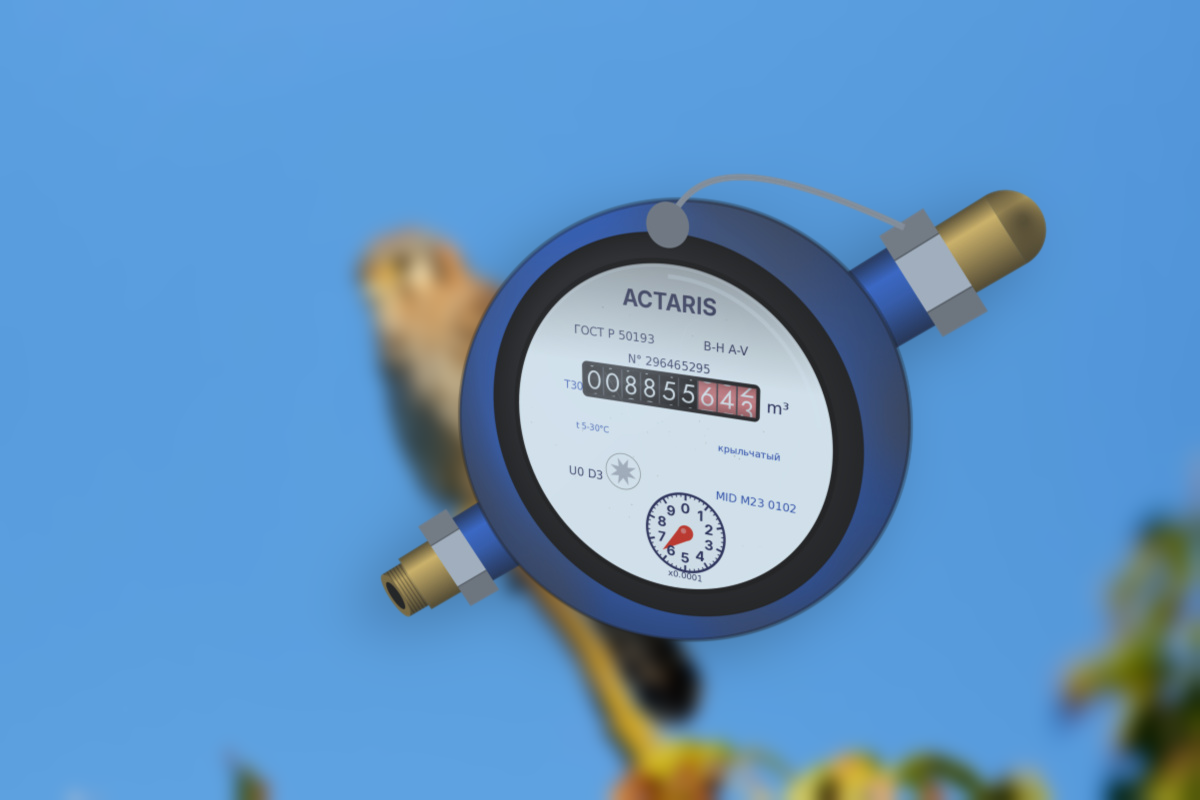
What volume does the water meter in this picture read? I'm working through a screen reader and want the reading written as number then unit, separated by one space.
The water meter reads 8855.6426 m³
